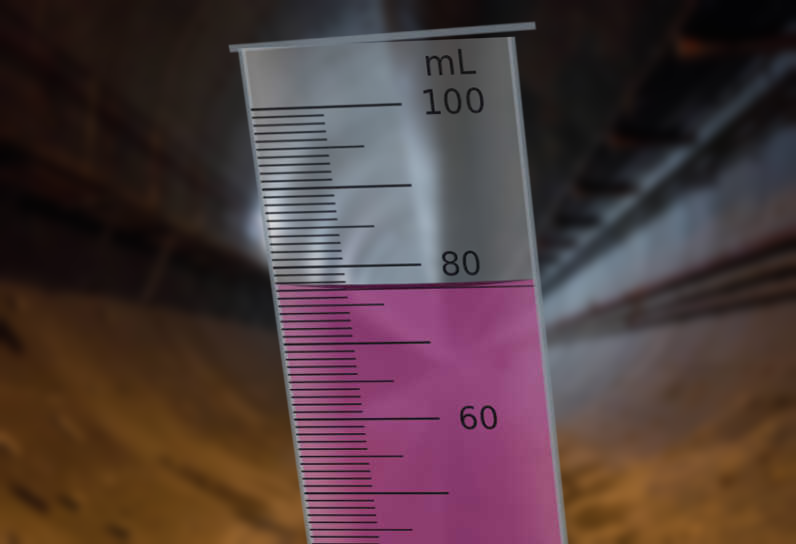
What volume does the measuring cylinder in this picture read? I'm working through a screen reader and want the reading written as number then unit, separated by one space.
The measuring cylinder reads 77 mL
